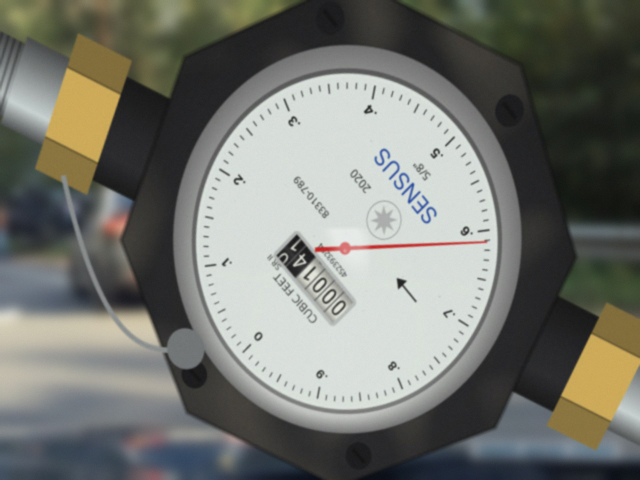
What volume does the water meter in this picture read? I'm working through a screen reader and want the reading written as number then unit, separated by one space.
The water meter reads 140.61 ft³
